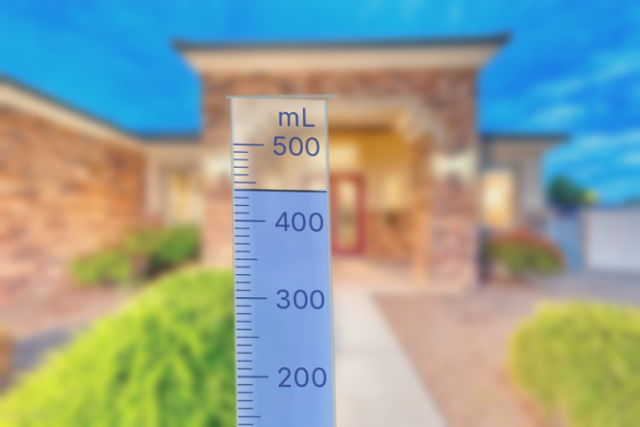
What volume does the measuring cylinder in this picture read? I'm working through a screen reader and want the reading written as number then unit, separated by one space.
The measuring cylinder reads 440 mL
